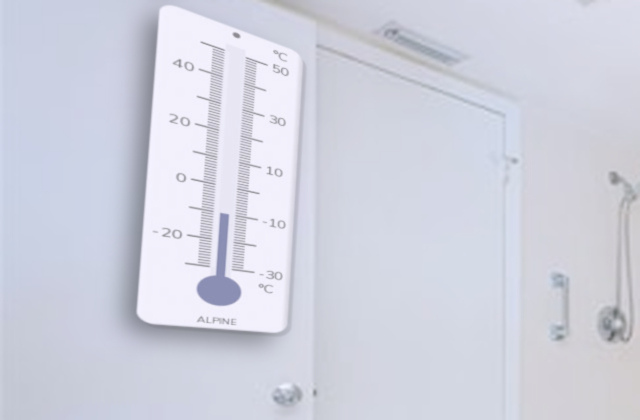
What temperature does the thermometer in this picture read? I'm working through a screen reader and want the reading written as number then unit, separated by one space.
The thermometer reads -10 °C
